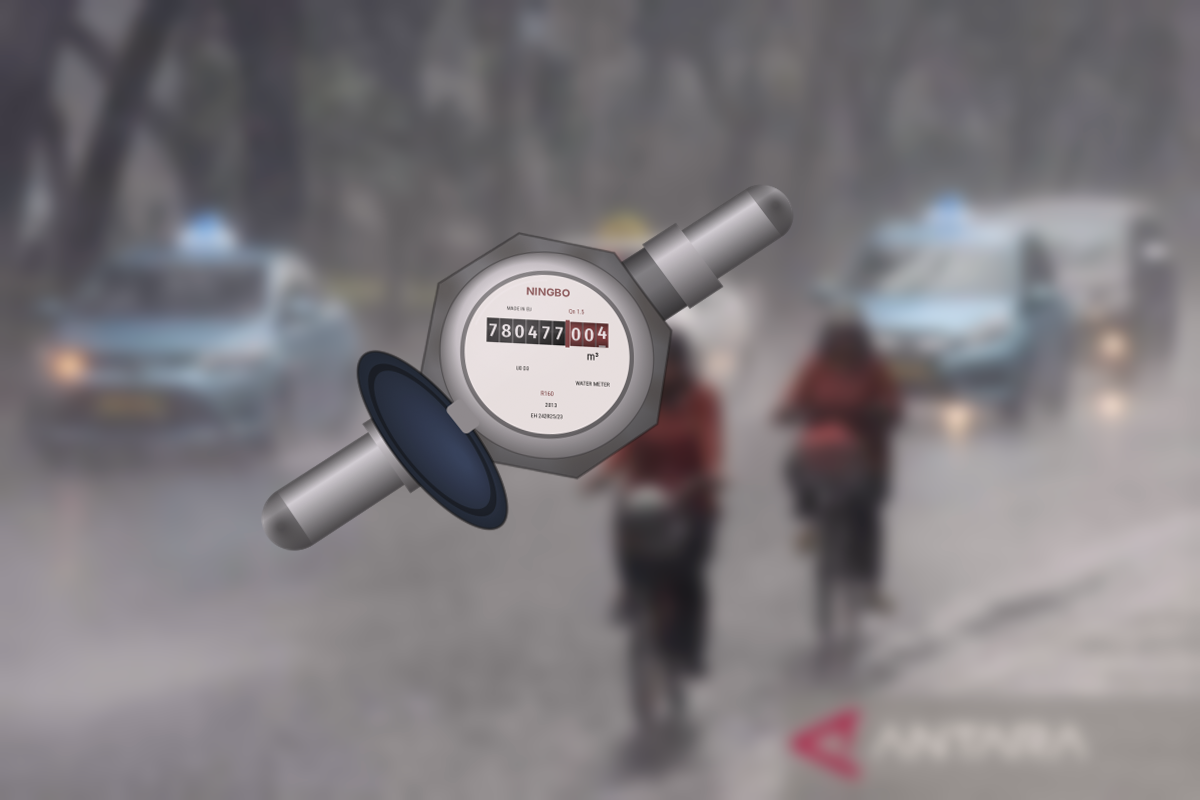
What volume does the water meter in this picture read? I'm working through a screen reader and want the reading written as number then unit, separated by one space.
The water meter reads 780477.004 m³
